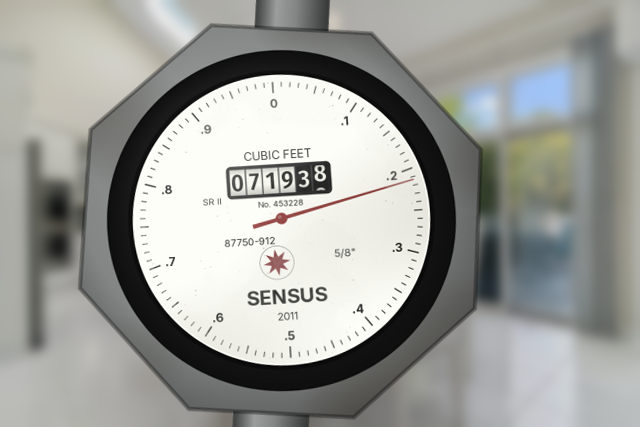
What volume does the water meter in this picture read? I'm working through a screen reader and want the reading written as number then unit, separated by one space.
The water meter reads 71938.21 ft³
